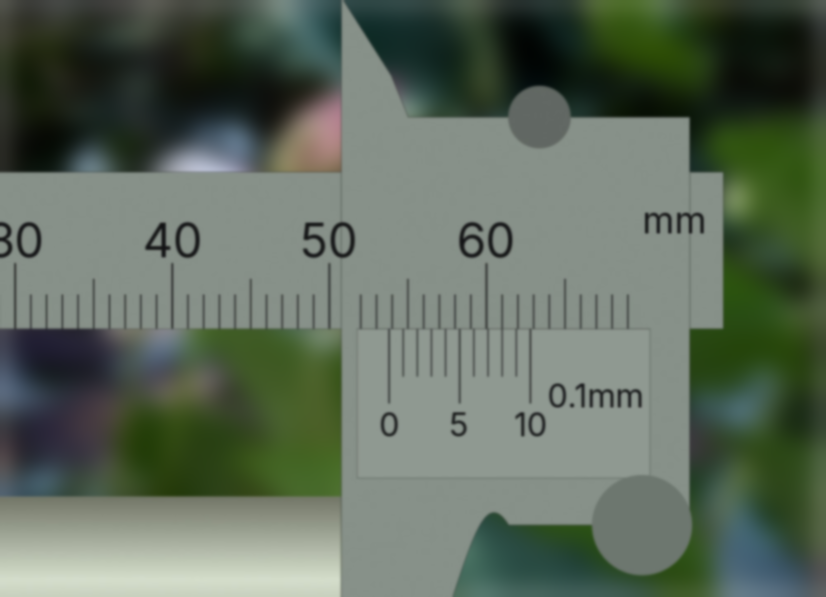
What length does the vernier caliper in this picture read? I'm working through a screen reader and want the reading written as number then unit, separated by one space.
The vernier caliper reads 53.8 mm
